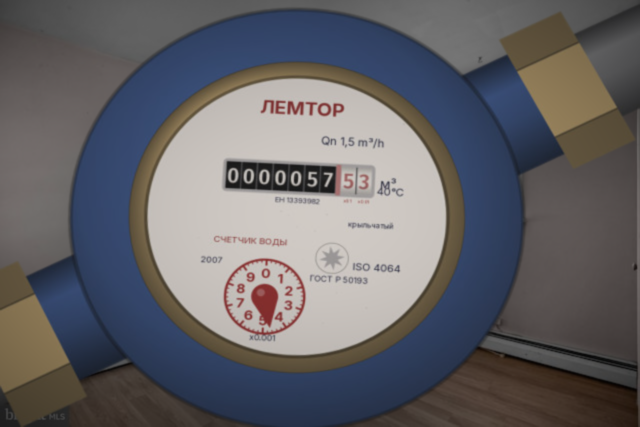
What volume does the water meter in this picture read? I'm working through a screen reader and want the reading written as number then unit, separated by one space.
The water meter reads 57.534 m³
